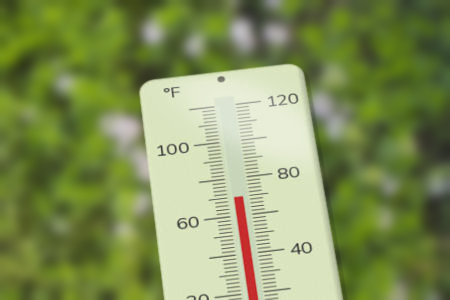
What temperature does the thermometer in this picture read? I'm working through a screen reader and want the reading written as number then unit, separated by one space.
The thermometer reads 70 °F
